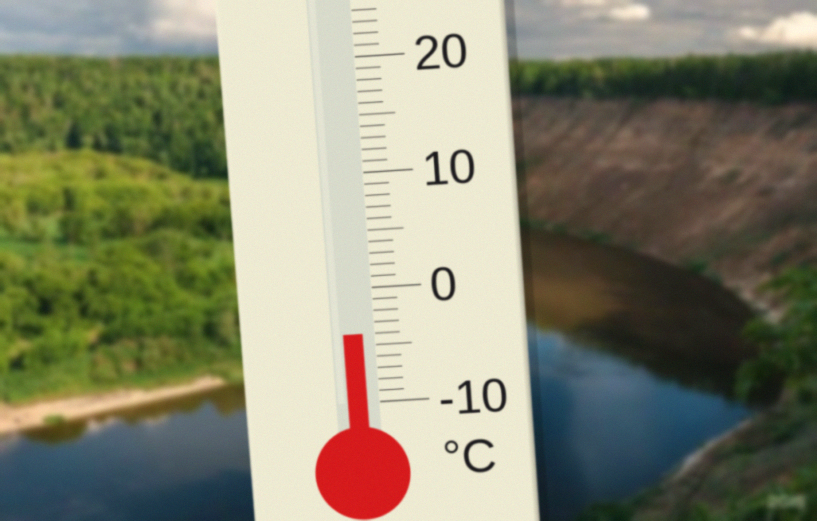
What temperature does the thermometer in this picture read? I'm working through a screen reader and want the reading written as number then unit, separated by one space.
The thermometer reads -4 °C
